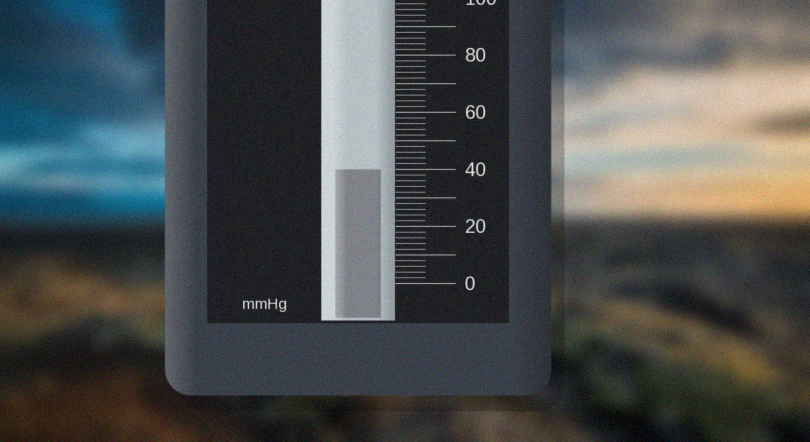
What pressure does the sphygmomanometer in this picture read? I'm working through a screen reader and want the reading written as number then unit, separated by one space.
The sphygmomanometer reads 40 mmHg
